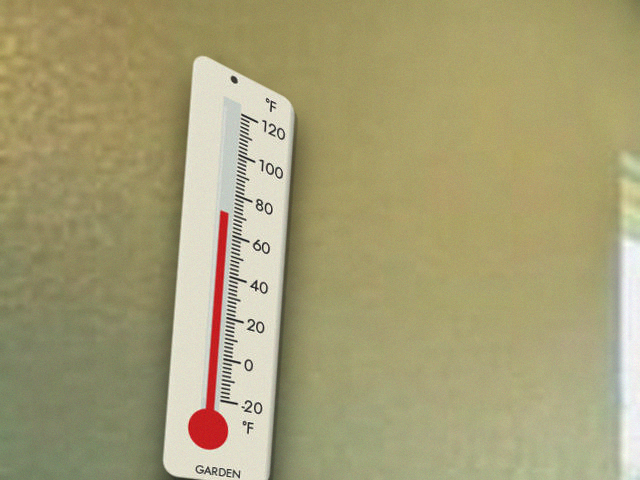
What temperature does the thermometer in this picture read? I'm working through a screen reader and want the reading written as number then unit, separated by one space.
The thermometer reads 70 °F
